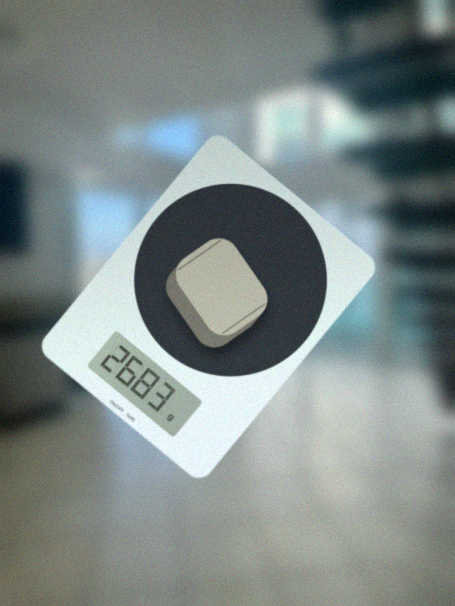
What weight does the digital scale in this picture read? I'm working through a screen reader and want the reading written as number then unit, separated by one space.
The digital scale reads 2683 g
